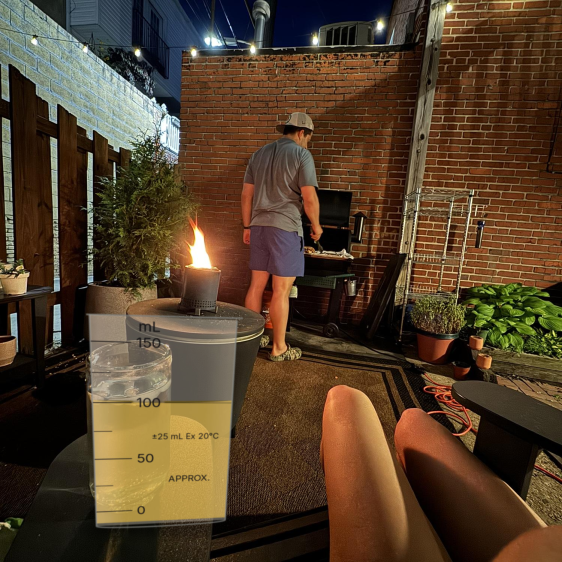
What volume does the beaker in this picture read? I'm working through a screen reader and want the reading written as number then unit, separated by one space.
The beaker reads 100 mL
